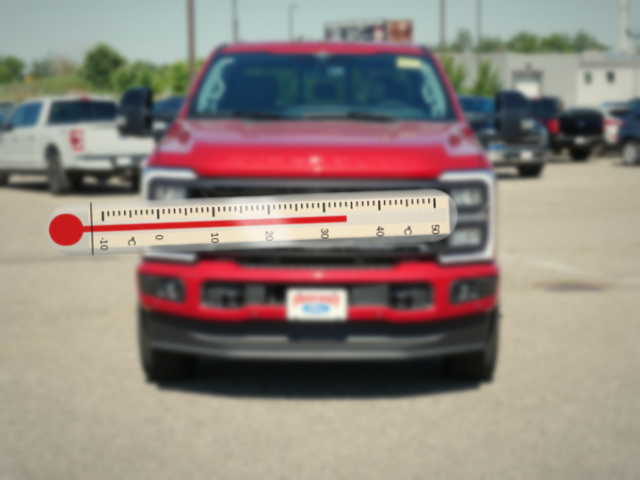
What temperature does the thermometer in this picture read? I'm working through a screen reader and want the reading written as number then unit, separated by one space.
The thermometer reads 34 °C
